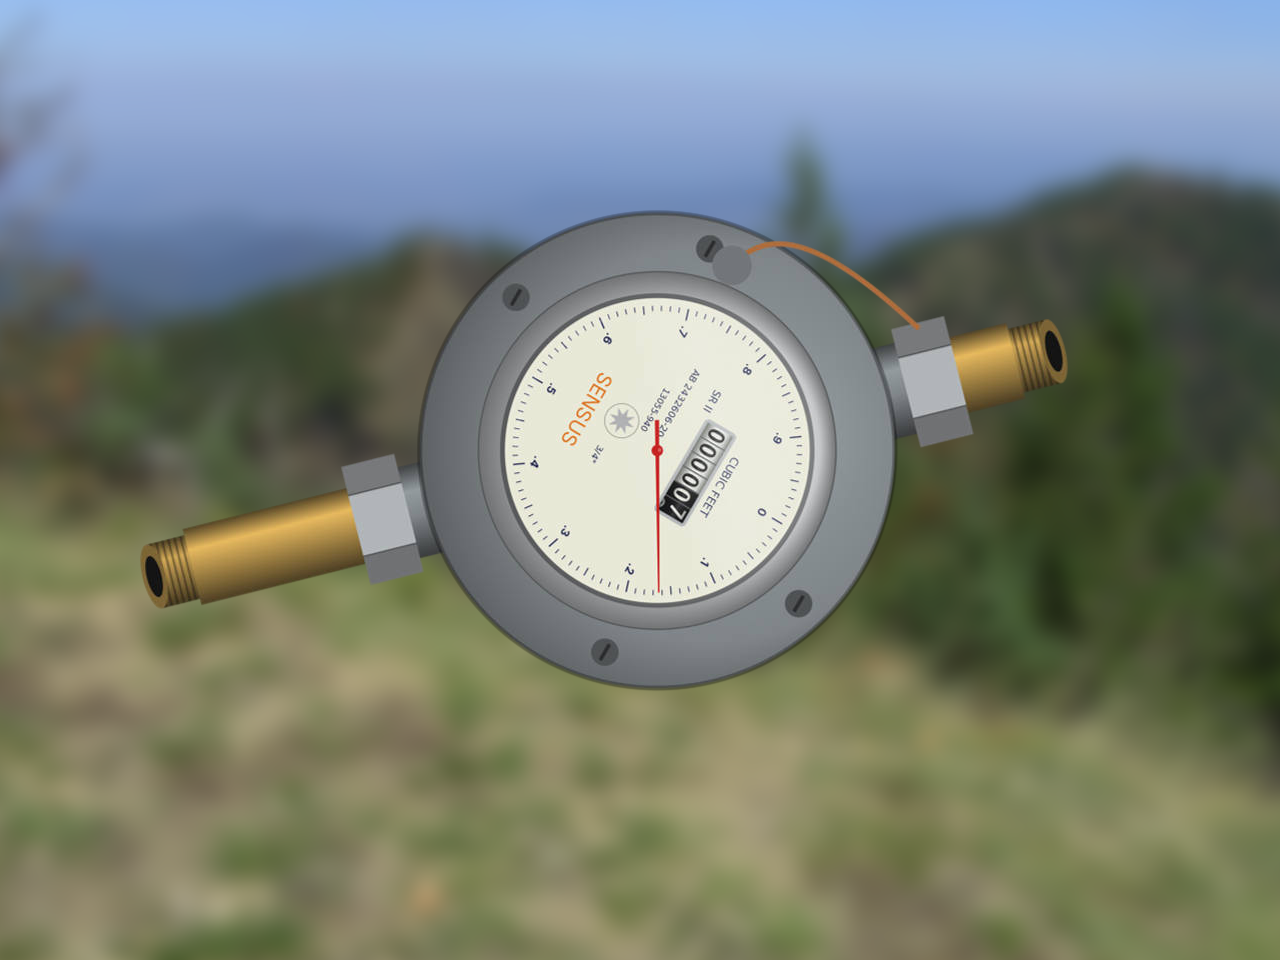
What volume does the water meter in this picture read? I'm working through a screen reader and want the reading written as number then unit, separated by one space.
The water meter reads 7.16 ft³
